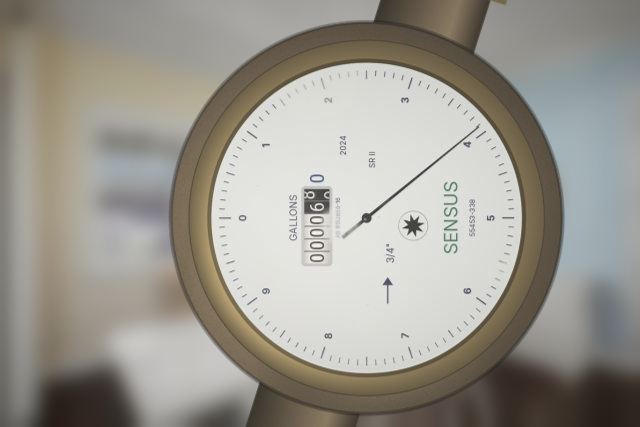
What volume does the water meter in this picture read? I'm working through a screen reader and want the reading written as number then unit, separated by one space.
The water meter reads 683.9 gal
